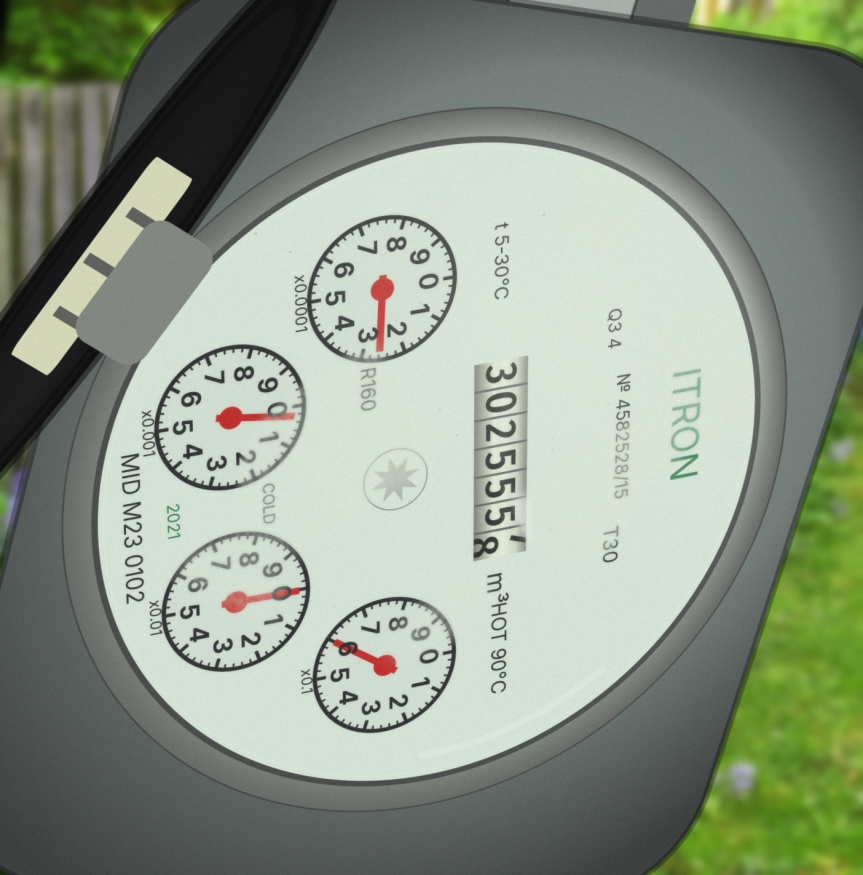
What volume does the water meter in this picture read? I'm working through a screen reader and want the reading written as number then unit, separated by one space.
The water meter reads 3025557.6002 m³
